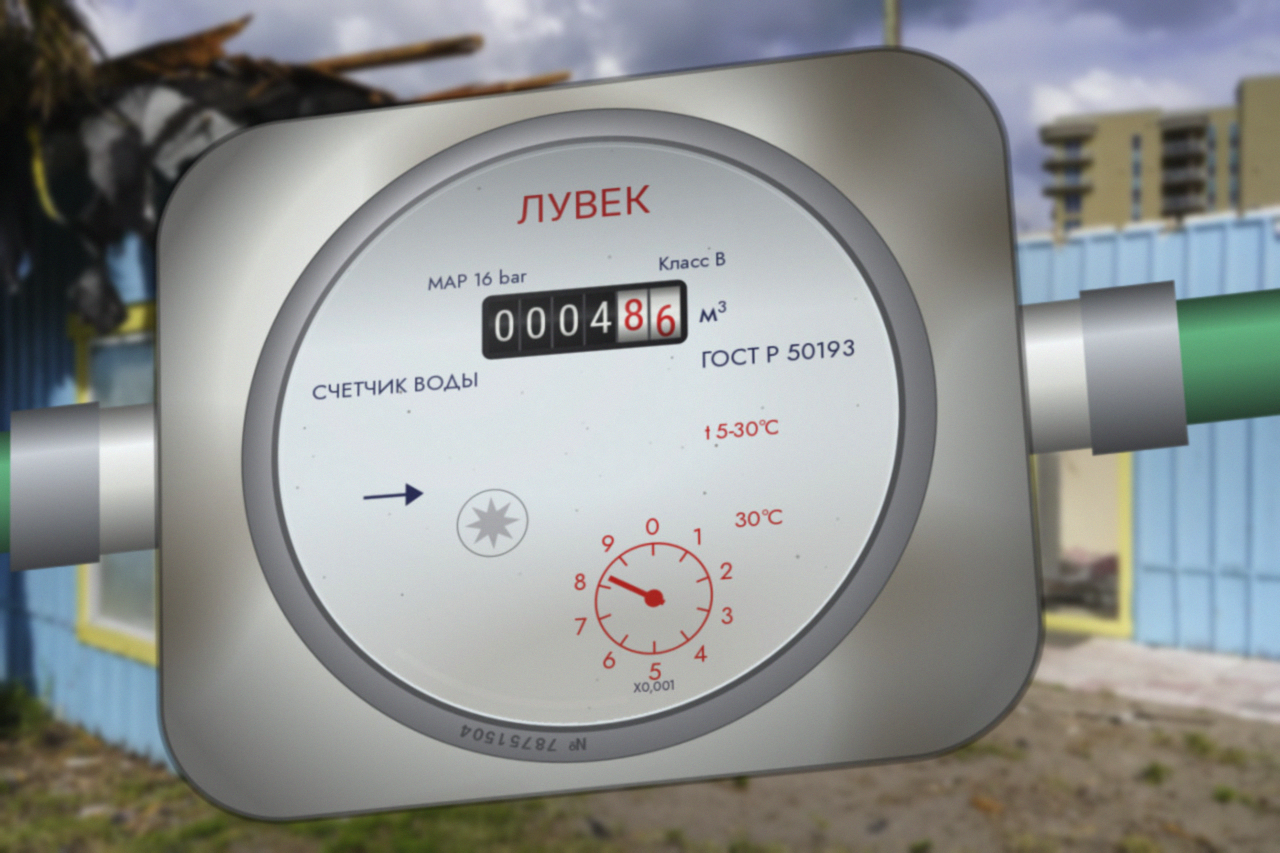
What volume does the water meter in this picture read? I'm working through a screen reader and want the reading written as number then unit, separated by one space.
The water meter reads 4.858 m³
